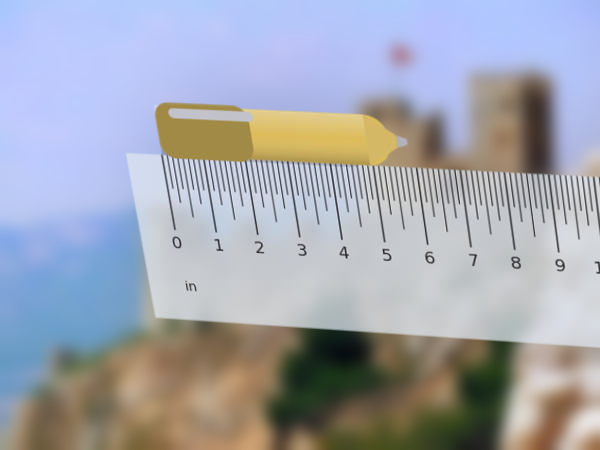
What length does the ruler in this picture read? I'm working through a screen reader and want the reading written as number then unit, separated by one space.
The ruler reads 5.875 in
